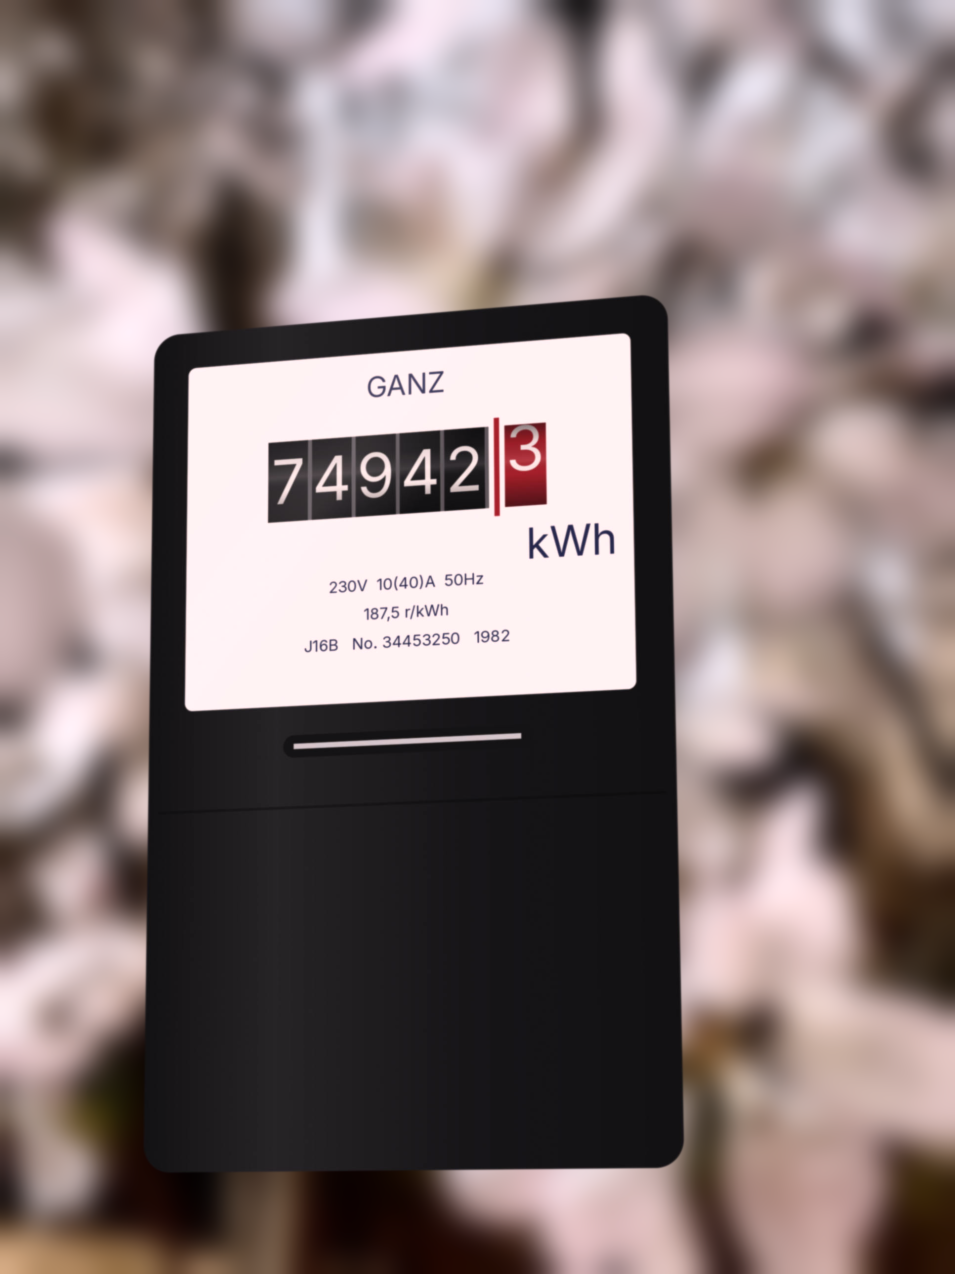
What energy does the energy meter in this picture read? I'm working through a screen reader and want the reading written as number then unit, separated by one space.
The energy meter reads 74942.3 kWh
